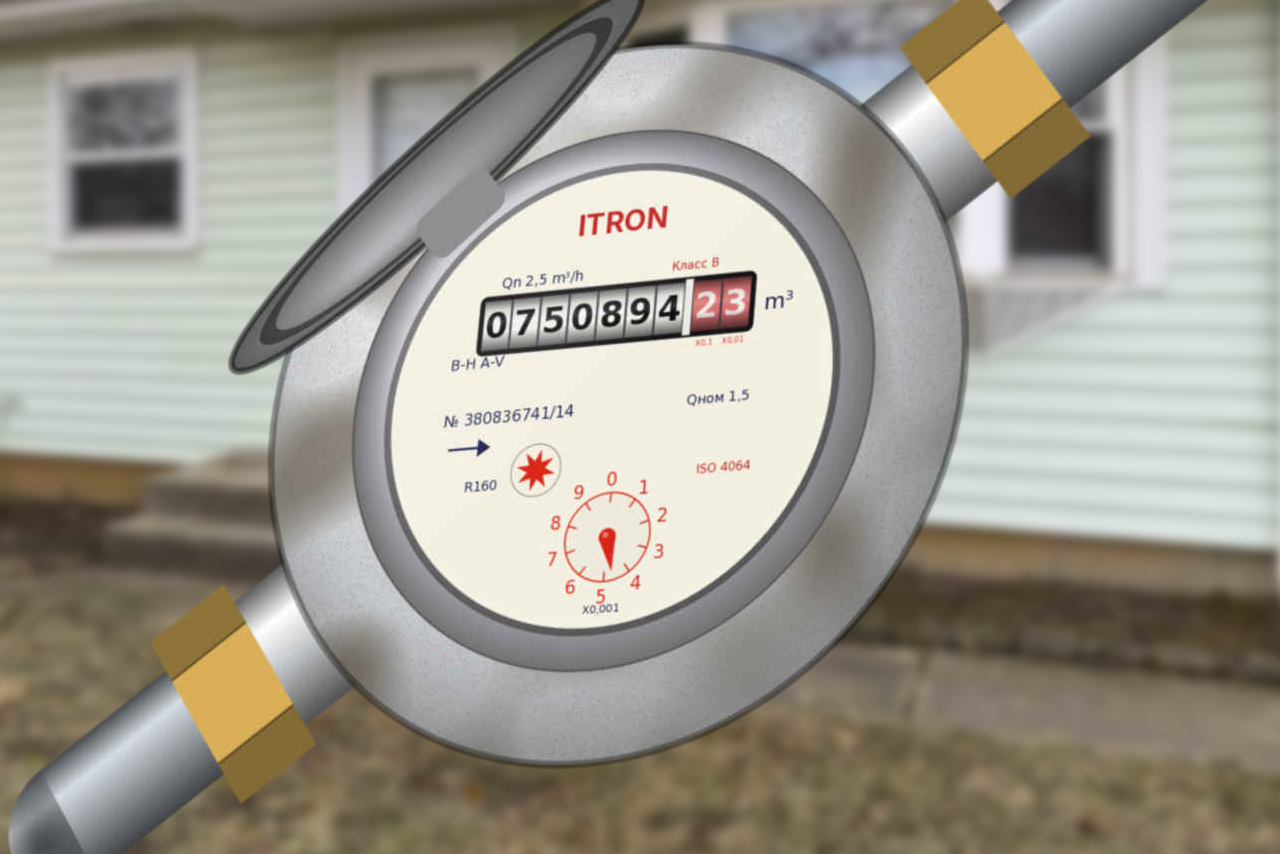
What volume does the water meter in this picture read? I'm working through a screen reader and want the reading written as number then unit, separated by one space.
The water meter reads 750894.234 m³
